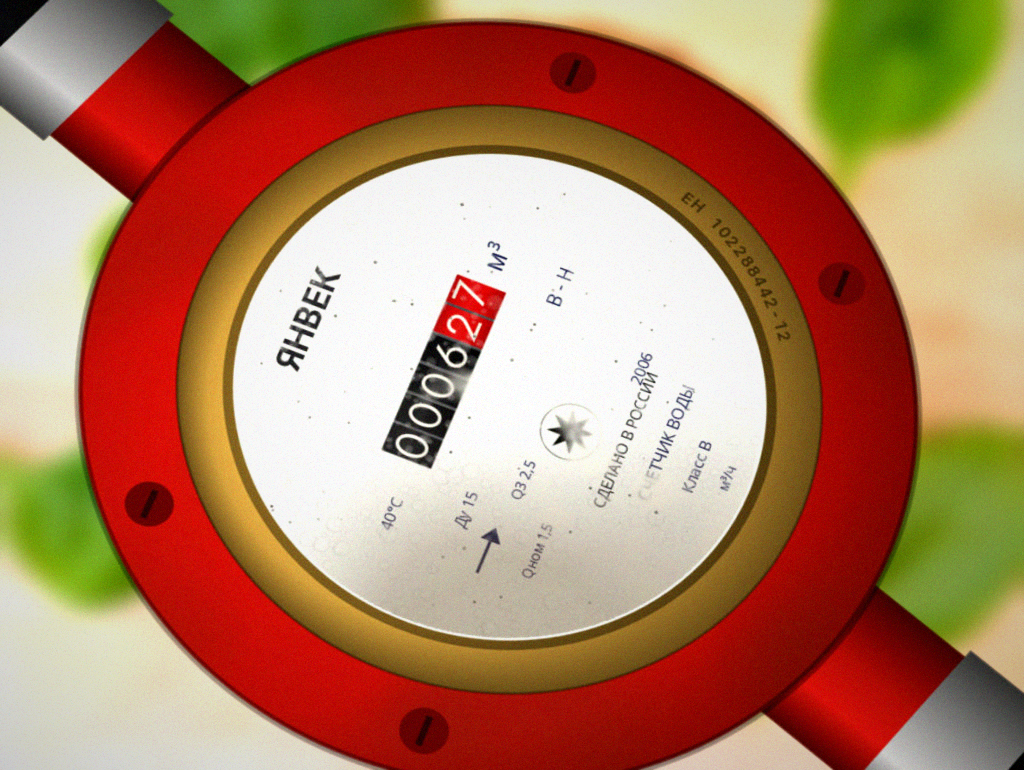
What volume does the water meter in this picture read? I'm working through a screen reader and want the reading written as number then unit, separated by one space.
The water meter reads 6.27 m³
